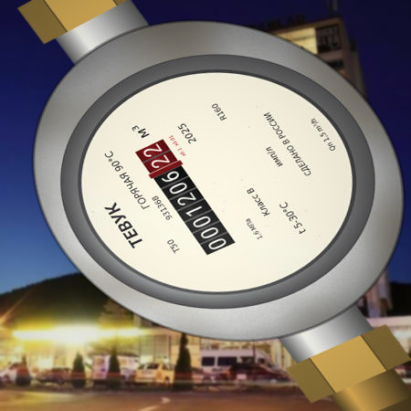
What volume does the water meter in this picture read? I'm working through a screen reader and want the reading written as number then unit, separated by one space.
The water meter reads 1206.22 m³
